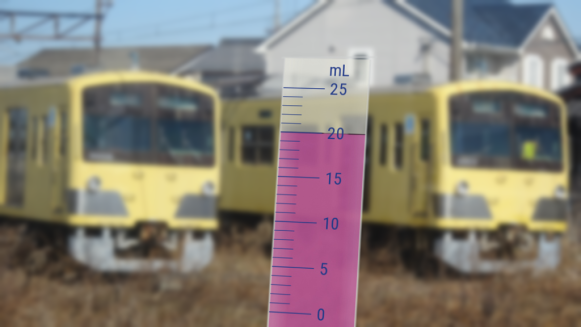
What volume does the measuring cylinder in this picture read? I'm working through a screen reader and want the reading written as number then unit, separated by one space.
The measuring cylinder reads 20 mL
